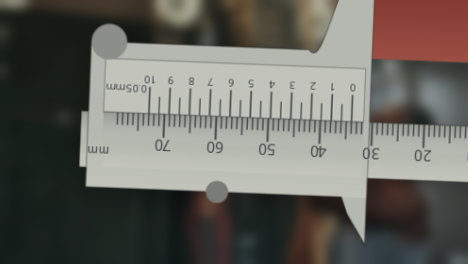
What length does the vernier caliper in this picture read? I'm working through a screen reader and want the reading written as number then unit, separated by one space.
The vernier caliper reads 34.0 mm
